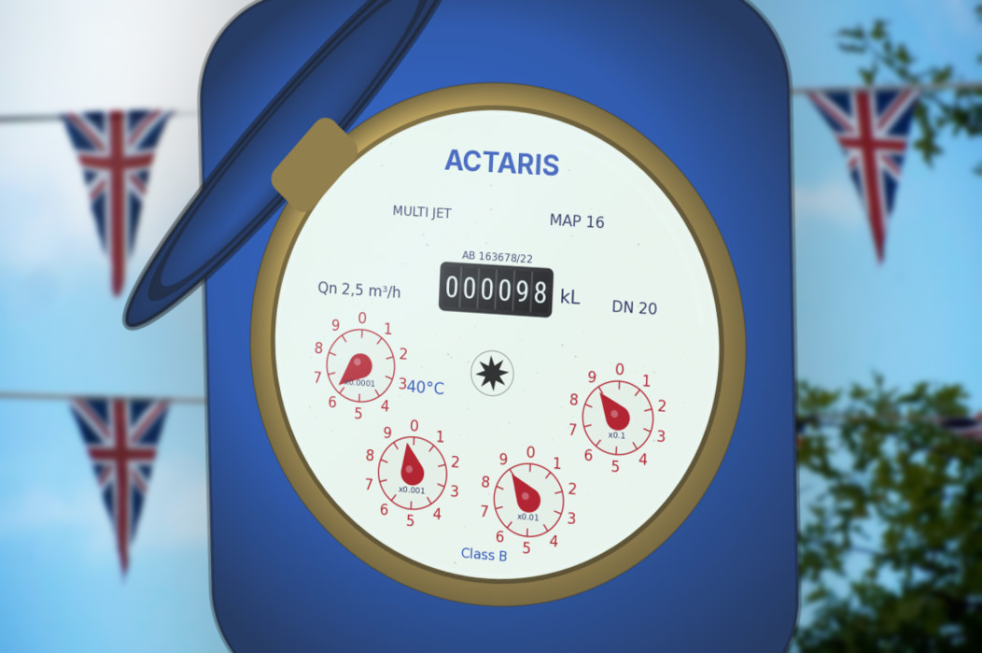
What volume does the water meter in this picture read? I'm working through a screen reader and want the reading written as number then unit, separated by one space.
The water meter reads 98.8896 kL
